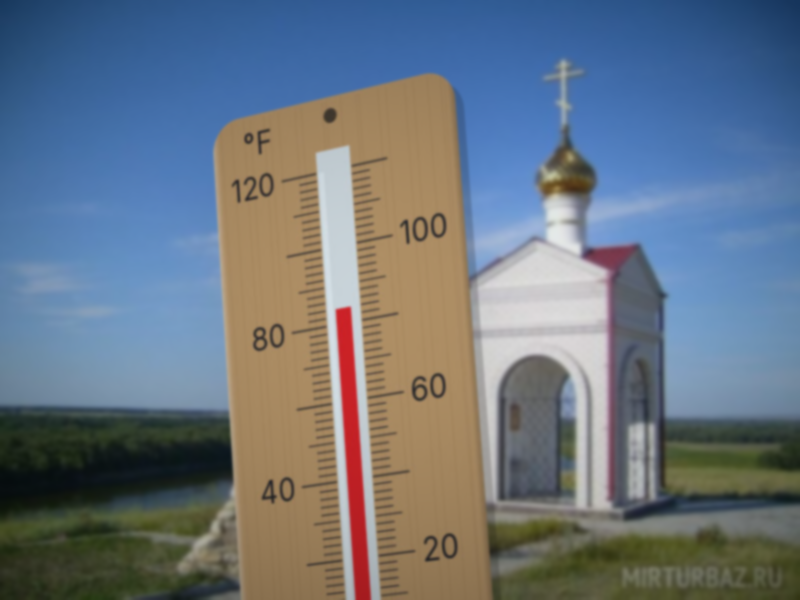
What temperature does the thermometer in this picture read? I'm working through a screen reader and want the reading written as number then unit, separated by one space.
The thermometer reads 84 °F
